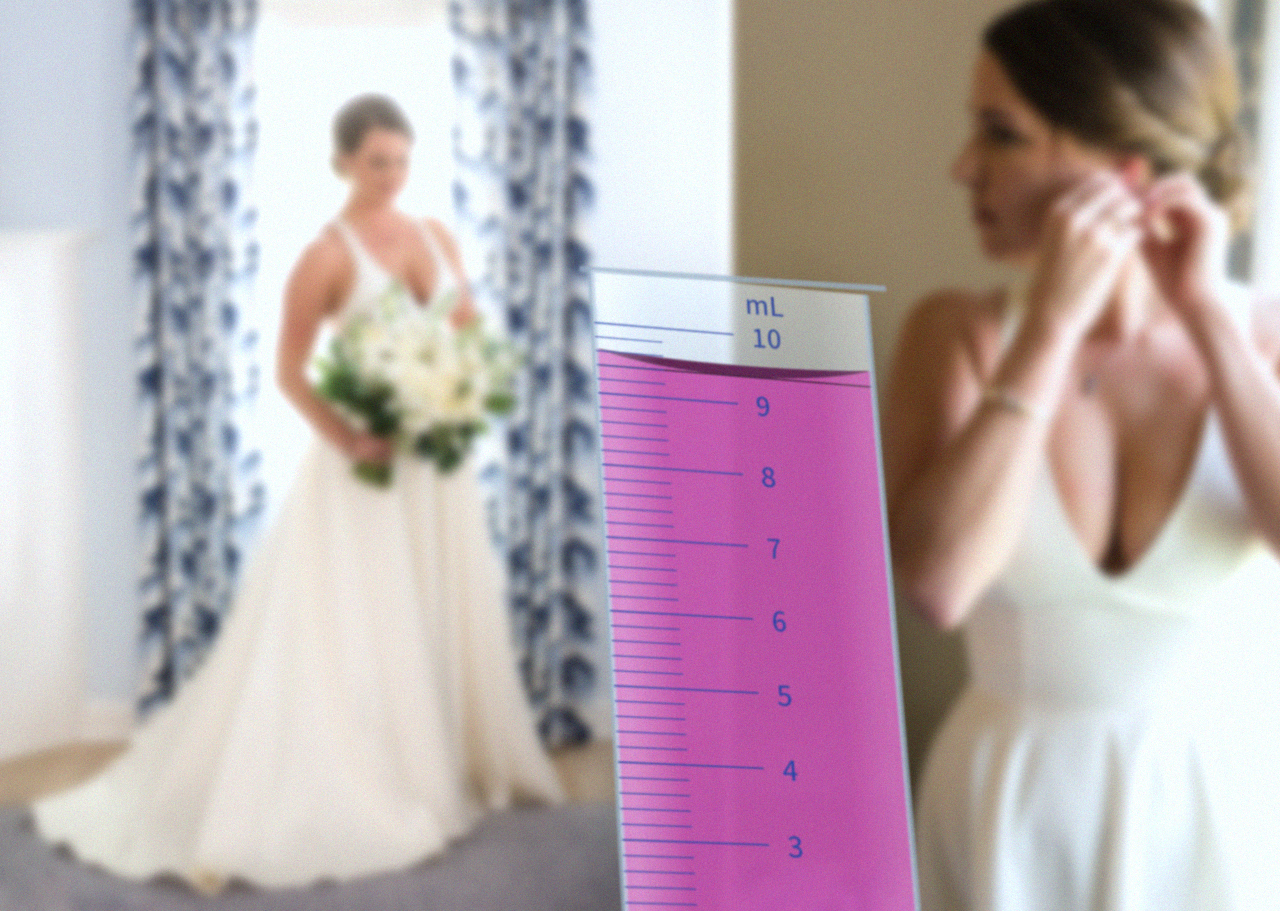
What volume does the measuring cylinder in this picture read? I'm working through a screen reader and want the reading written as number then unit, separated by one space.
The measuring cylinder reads 9.4 mL
